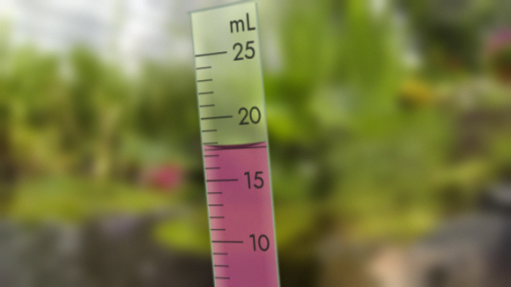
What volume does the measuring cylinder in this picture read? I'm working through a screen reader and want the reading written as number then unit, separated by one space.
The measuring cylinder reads 17.5 mL
